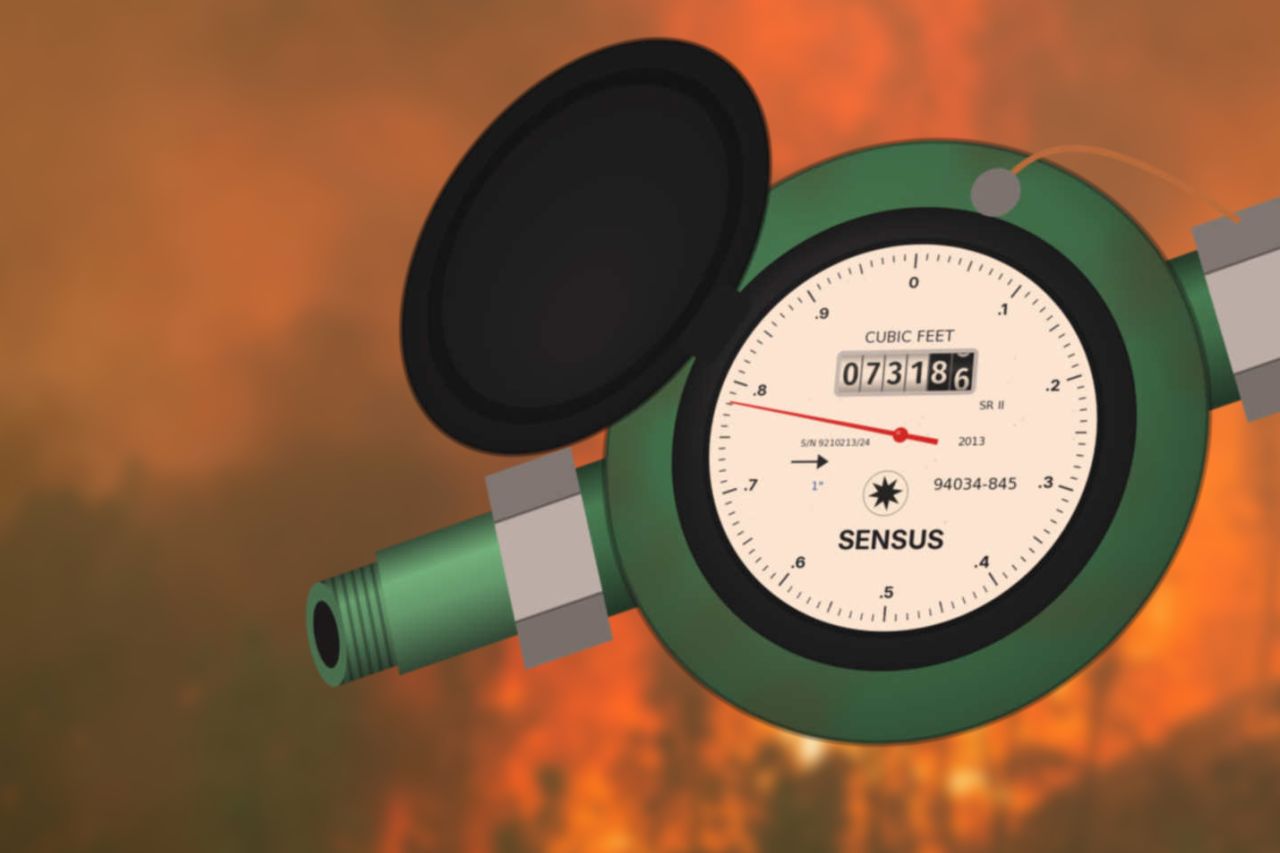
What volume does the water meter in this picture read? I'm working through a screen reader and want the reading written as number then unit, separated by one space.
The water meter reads 73185.78 ft³
